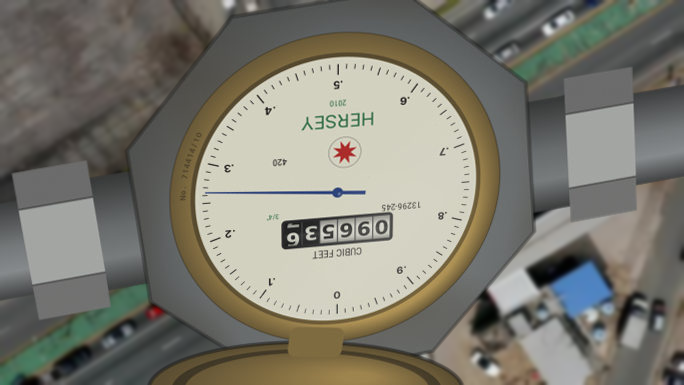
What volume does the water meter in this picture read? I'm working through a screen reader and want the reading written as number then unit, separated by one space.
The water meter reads 96536.26 ft³
